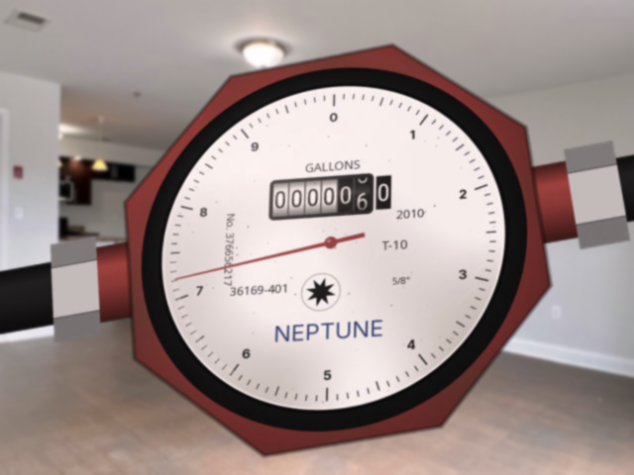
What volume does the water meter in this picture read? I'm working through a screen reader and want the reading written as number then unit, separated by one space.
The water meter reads 57.2 gal
